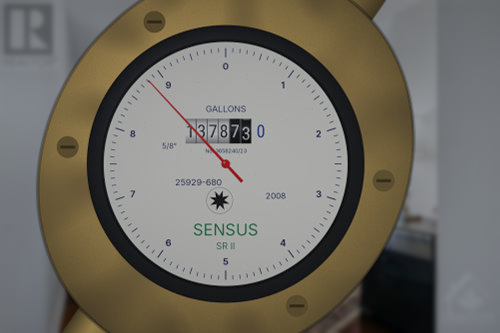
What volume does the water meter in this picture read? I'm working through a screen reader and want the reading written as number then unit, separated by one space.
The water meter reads 1378728.8 gal
